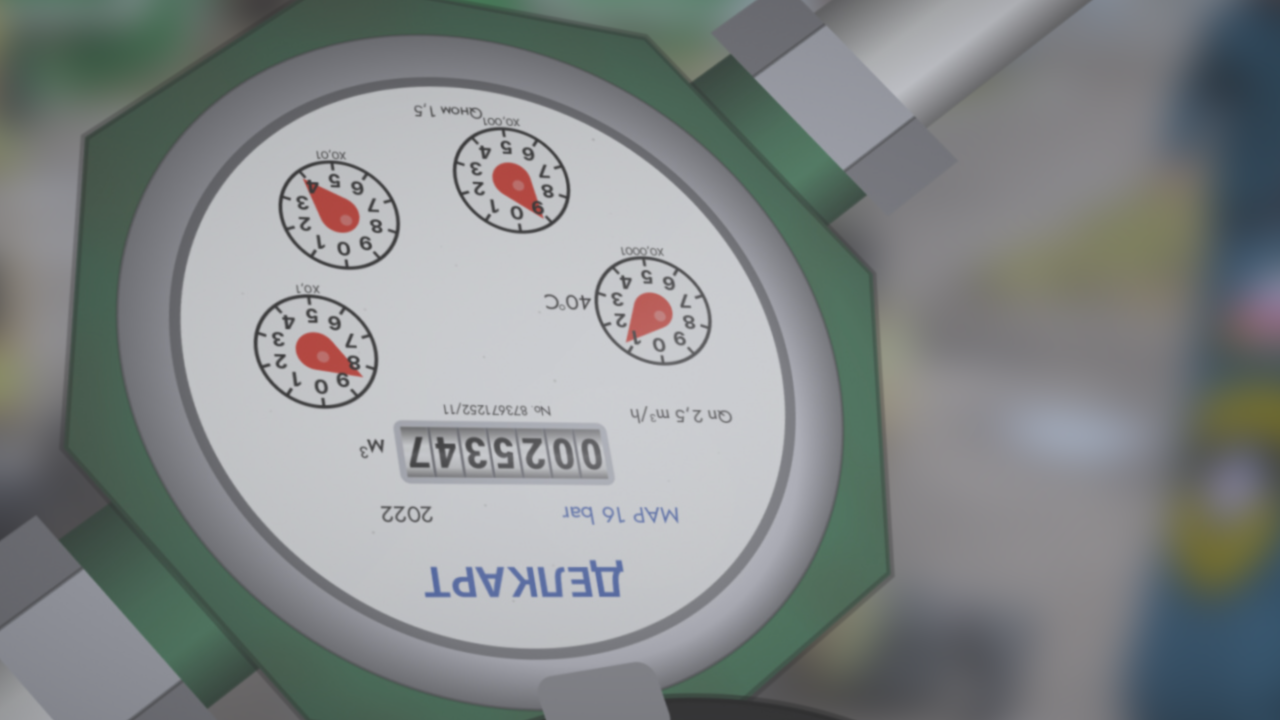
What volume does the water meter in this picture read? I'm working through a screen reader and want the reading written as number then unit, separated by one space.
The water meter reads 25347.8391 m³
